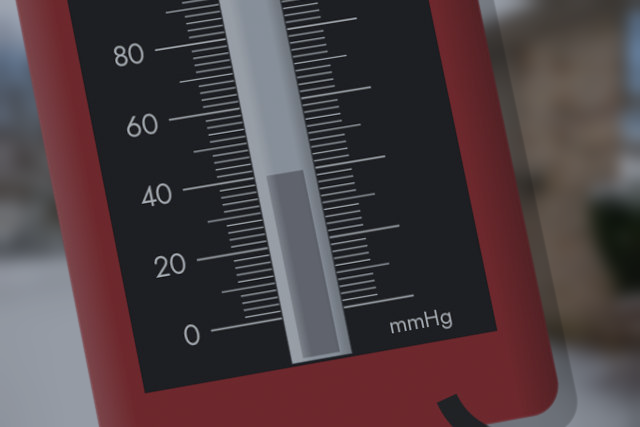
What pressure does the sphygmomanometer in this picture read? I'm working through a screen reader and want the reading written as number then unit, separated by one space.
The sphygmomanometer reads 40 mmHg
